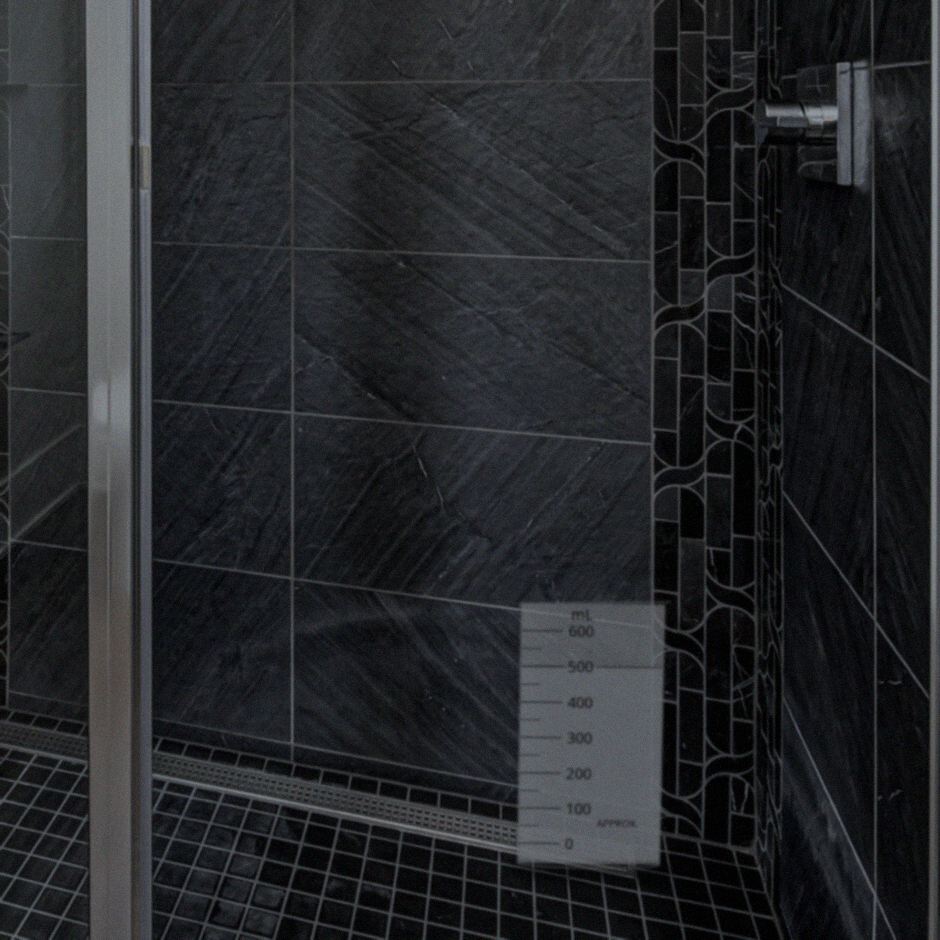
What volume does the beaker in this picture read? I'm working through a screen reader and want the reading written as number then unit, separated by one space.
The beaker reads 500 mL
